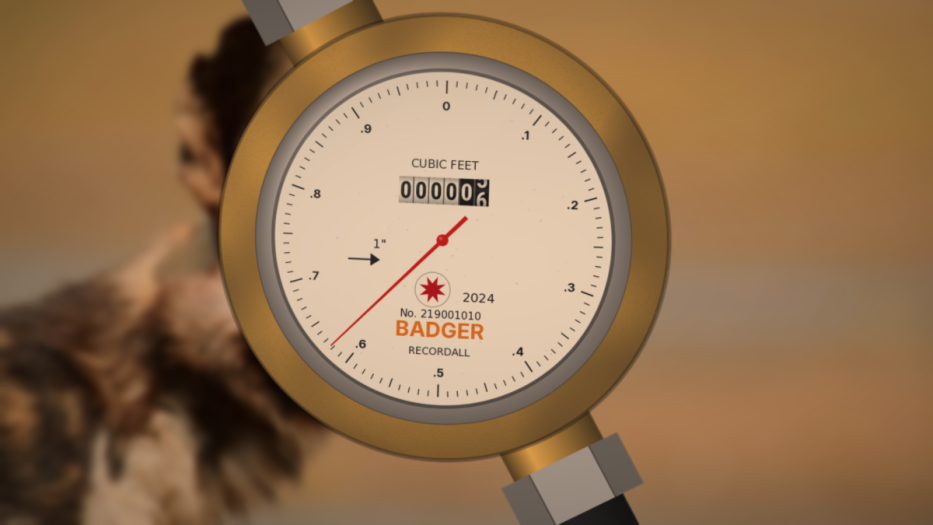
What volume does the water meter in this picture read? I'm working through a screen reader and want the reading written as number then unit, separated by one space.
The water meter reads 5.62 ft³
